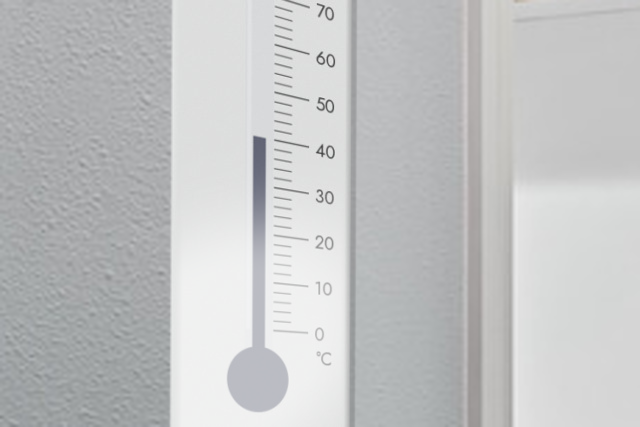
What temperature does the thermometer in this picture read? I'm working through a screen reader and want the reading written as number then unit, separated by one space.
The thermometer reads 40 °C
